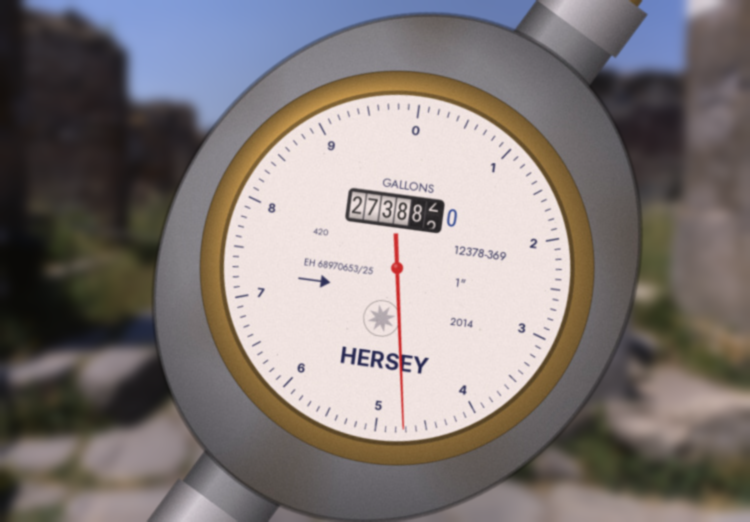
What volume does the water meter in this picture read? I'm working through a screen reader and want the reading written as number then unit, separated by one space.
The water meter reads 2738824.7 gal
